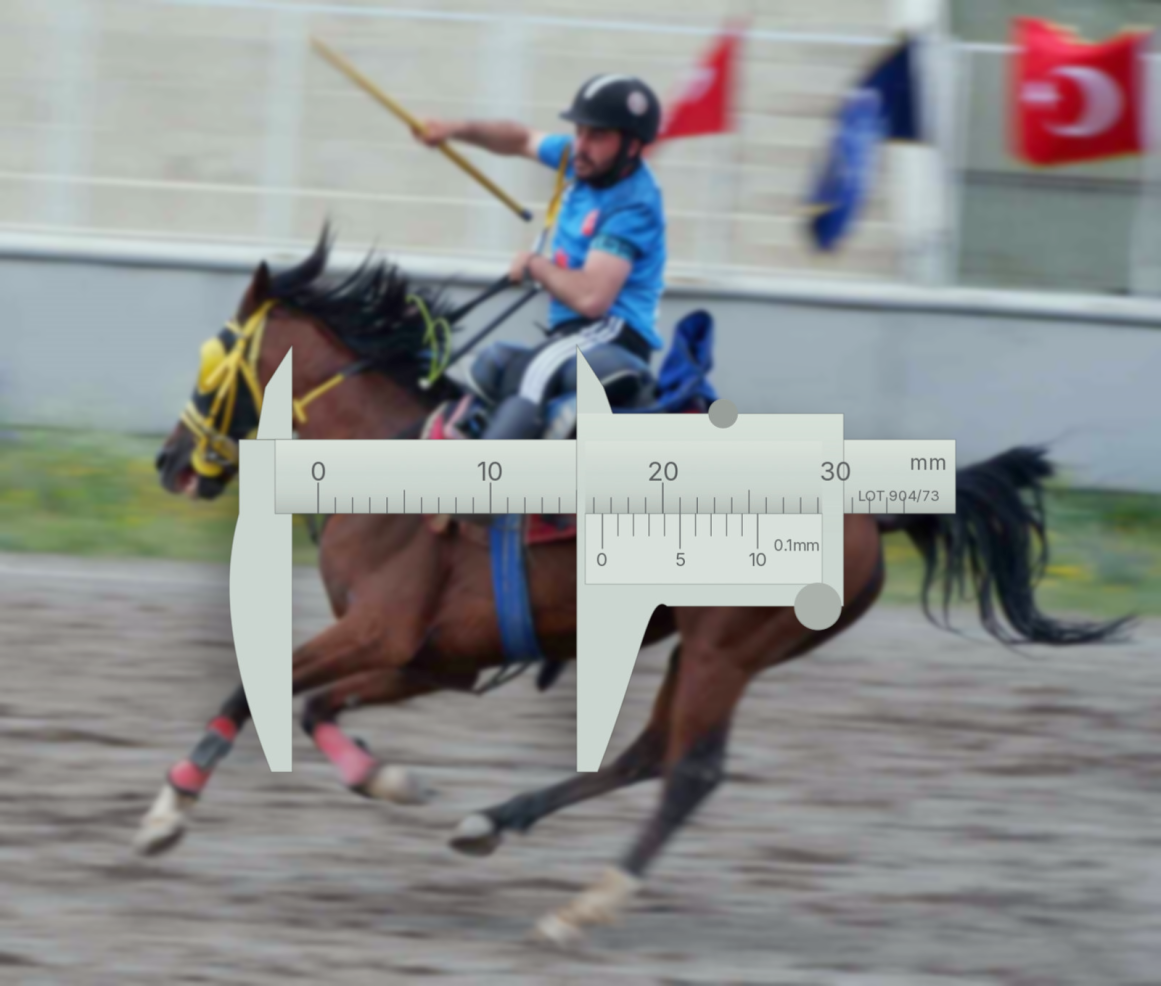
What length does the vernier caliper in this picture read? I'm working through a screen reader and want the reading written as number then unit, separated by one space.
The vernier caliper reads 16.5 mm
